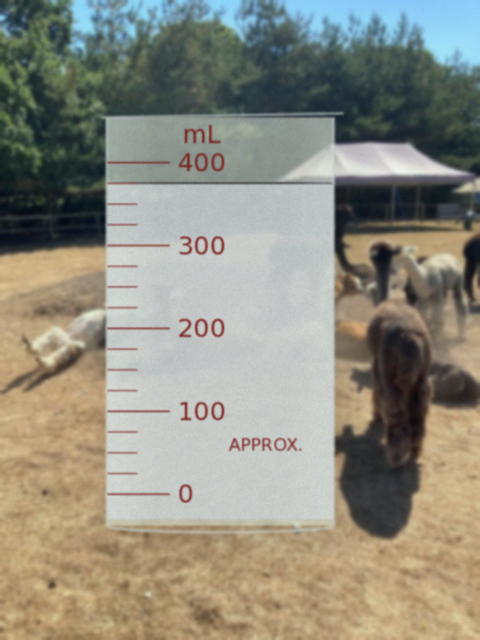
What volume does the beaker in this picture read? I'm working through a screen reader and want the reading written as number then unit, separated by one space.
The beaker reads 375 mL
